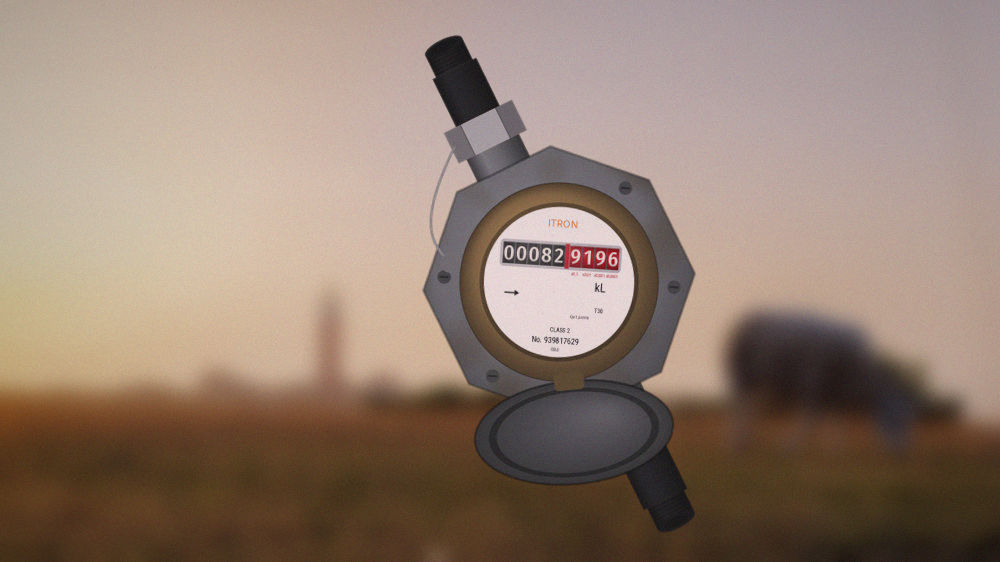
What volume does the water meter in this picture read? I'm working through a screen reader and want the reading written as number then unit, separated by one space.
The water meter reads 82.9196 kL
